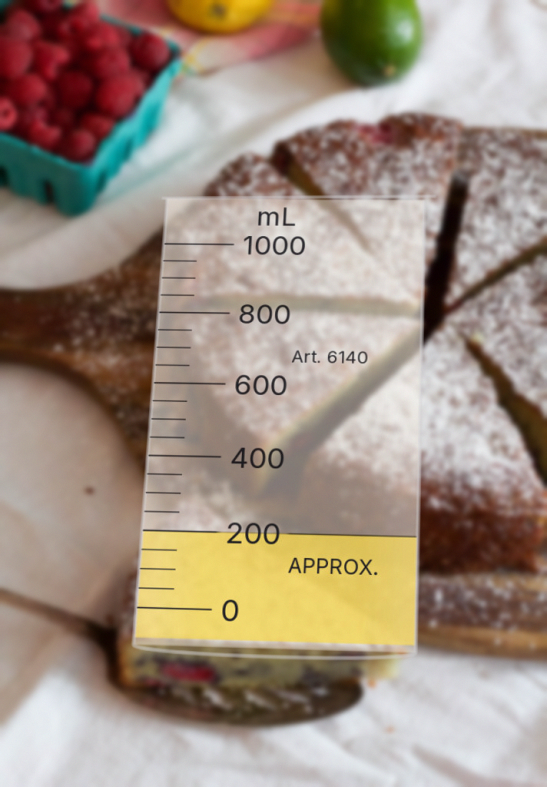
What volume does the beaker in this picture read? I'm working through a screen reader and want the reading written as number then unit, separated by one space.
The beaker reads 200 mL
